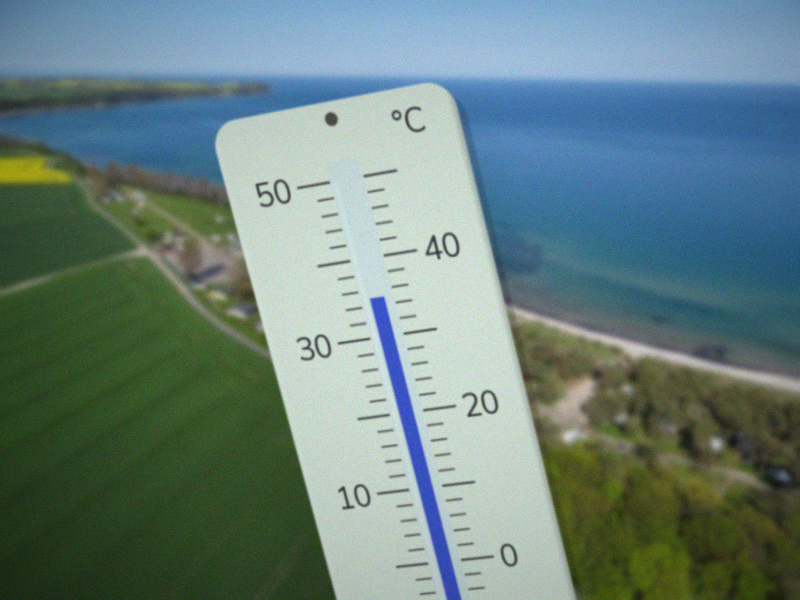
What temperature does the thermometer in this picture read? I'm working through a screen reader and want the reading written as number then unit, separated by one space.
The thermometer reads 35 °C
